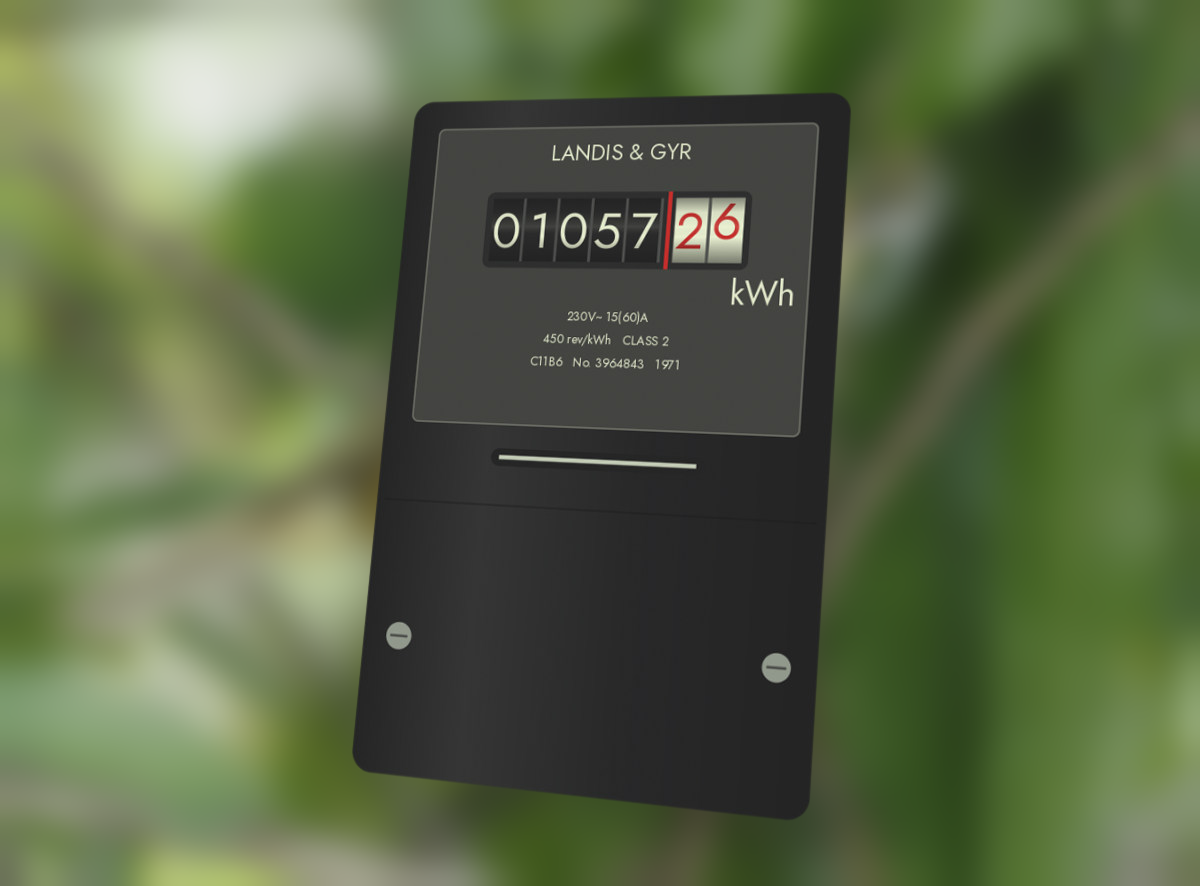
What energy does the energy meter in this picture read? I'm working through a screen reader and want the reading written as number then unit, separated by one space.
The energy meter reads 1057.26 kWh
